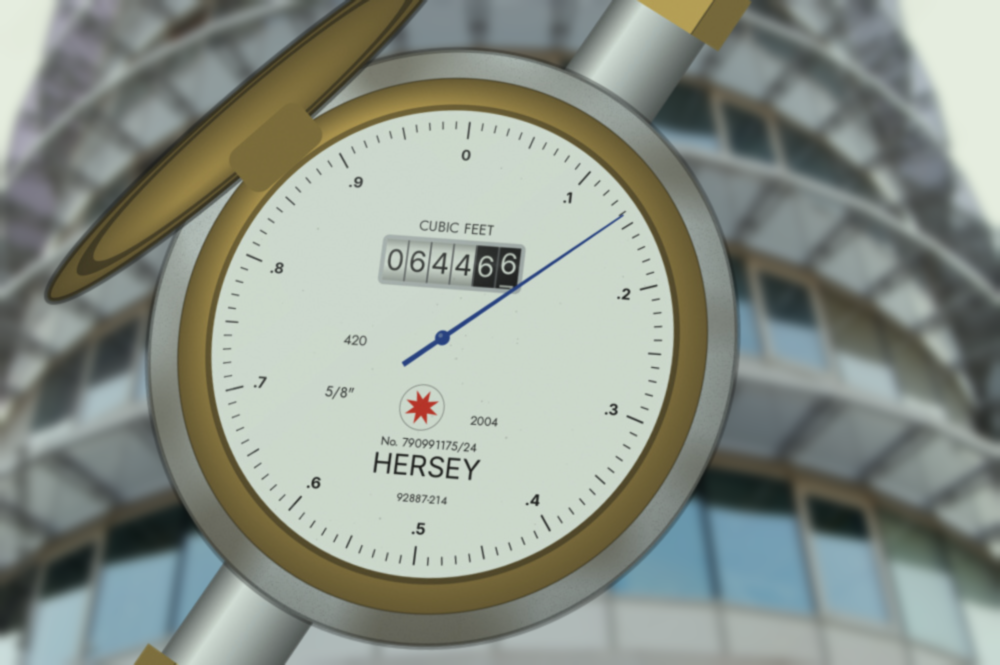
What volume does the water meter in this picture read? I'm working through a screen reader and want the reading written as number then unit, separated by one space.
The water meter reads 64466.14 ft³
